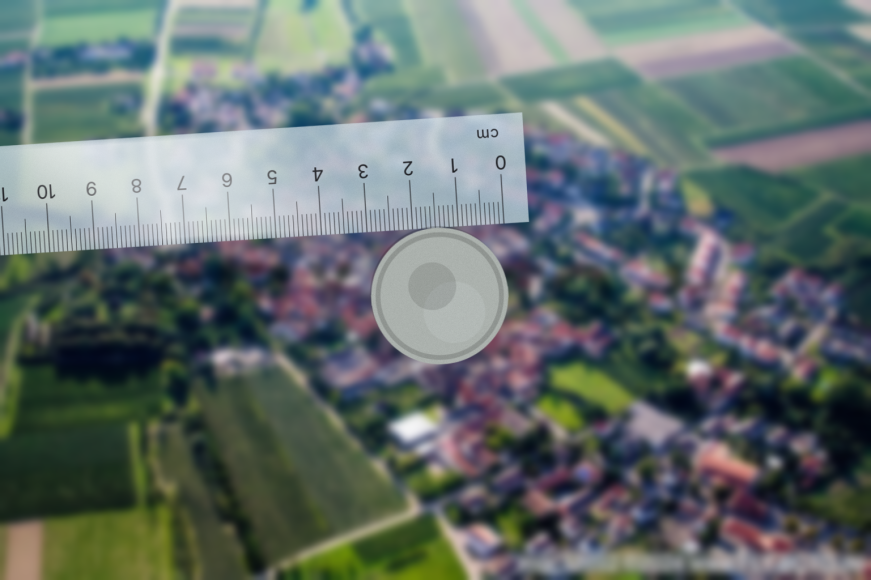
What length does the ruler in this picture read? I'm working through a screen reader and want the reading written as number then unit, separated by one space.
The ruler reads 3 cm
